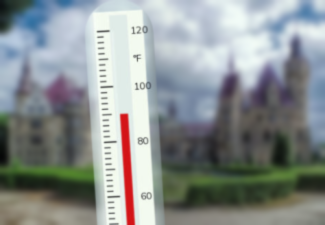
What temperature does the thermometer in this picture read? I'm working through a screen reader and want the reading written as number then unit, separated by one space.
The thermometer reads 90 °F
